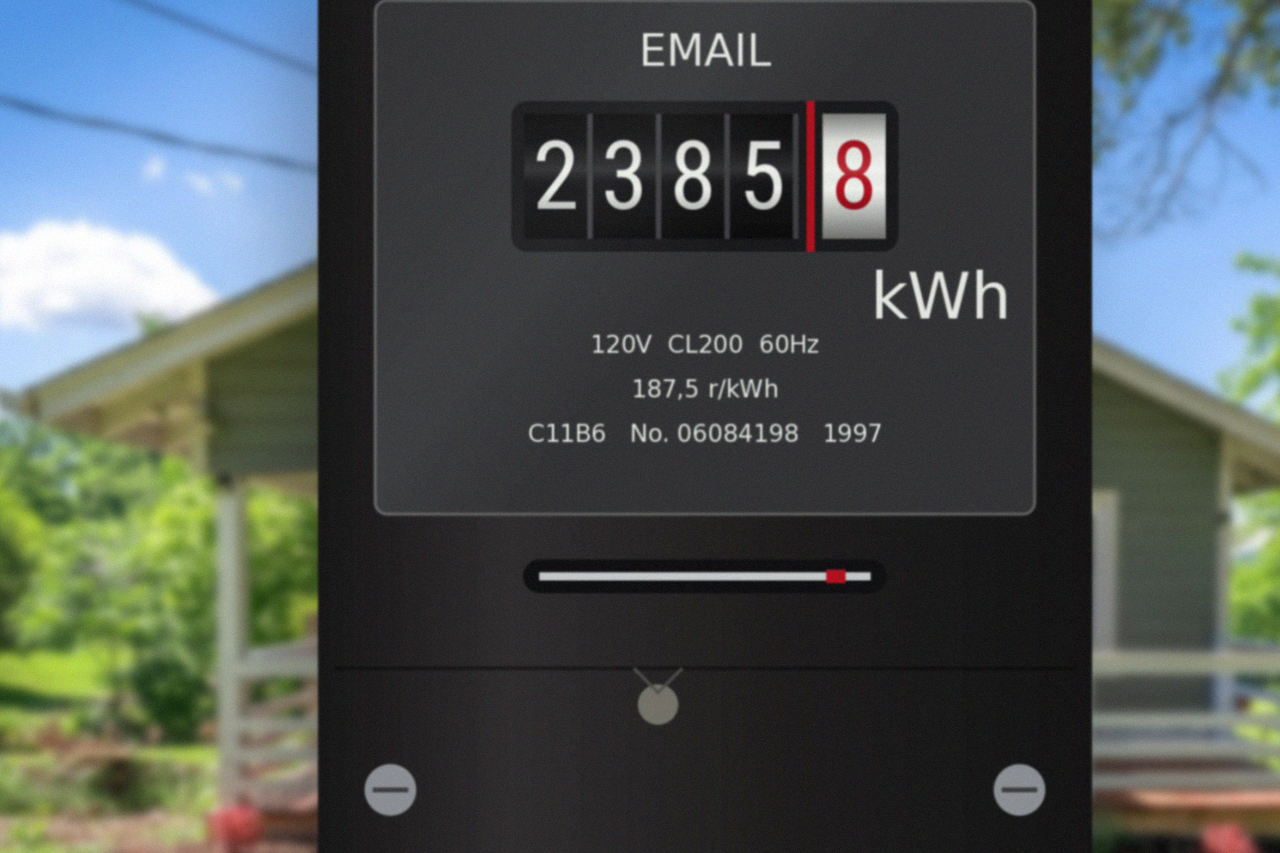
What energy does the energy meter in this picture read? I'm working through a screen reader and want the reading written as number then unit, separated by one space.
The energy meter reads 2385.8 kWh
